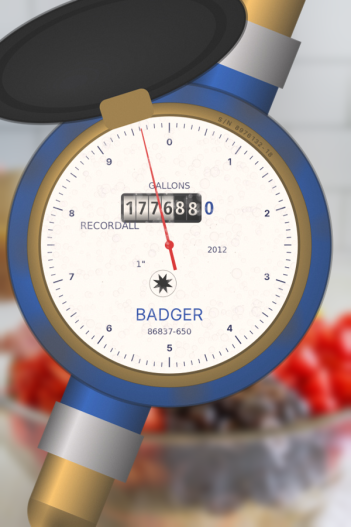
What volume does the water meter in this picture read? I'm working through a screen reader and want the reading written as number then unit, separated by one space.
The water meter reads 1776879.6 gal
